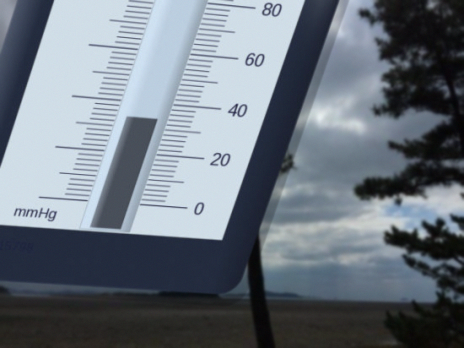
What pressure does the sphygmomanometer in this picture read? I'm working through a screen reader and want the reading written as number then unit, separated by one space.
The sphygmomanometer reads 34 mmHg
